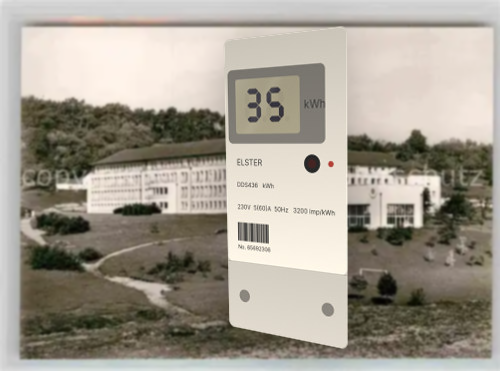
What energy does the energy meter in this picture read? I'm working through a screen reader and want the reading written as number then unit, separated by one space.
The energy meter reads 35 kWh
